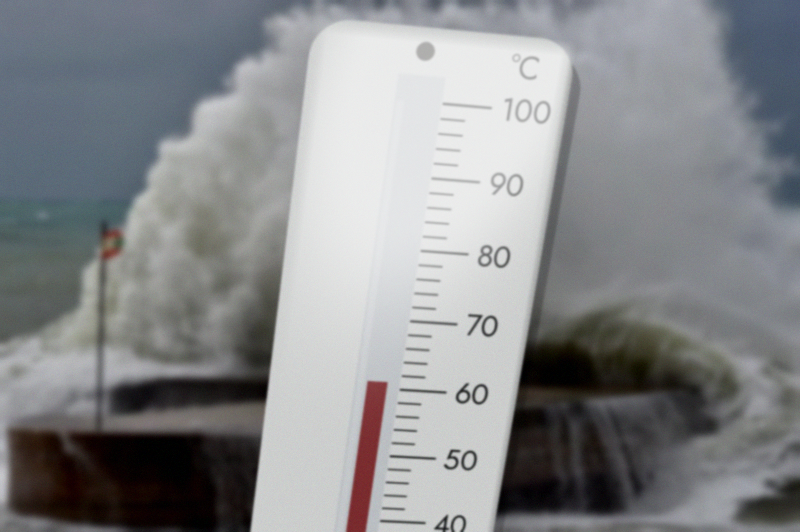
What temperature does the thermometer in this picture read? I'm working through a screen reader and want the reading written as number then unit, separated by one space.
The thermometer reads 61 °C
